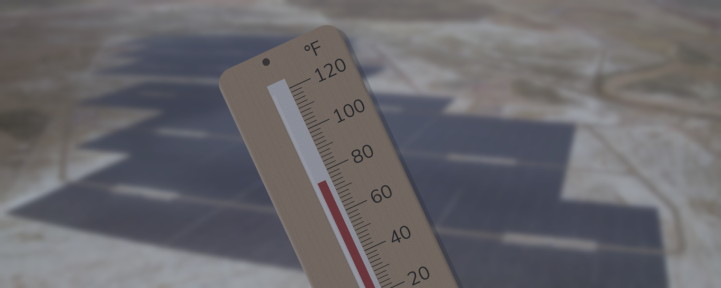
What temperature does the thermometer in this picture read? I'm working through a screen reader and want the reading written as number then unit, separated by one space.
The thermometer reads 76 °F
